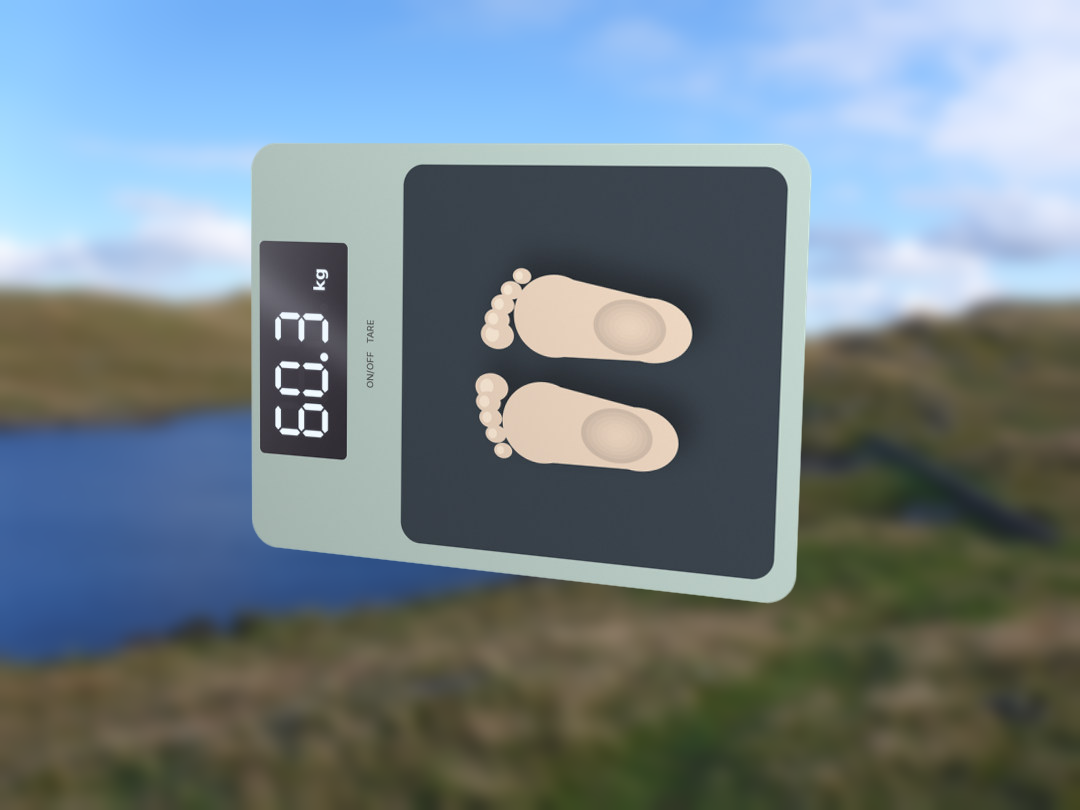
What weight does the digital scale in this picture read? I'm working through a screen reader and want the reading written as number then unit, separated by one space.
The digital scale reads 60.3 kg
